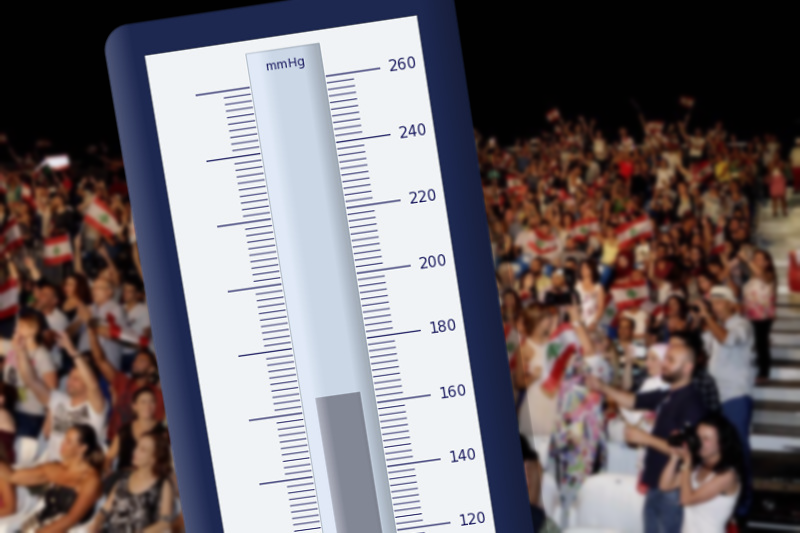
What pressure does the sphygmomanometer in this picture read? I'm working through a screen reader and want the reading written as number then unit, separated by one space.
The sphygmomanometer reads 164 mmHg
